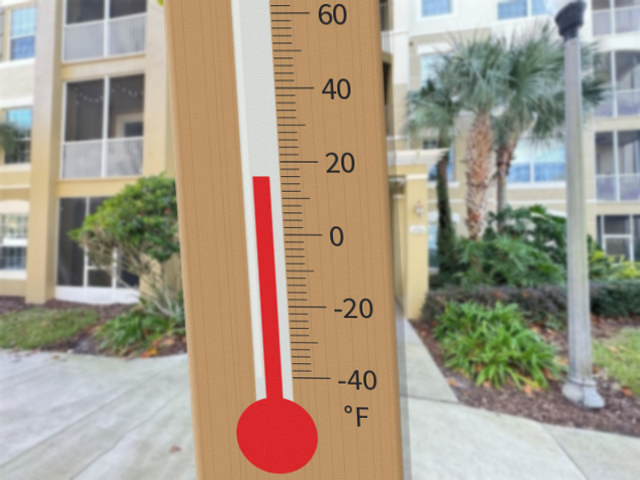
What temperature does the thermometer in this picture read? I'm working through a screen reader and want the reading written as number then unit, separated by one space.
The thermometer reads 16 °F
